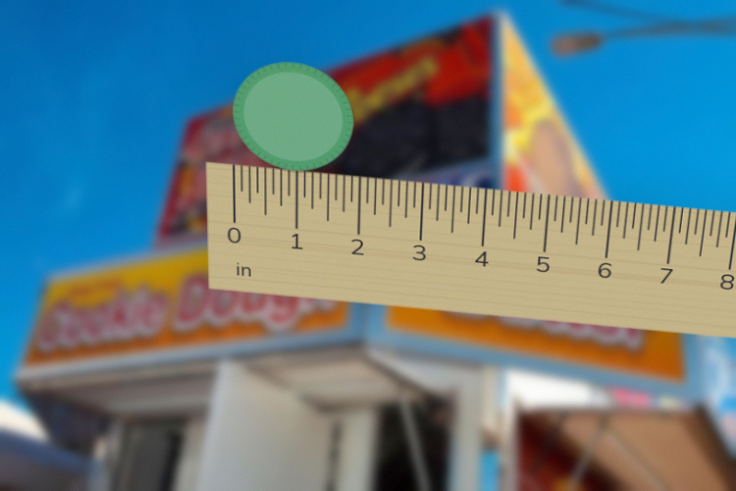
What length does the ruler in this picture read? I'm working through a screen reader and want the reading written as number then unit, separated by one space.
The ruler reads 1.875 in
